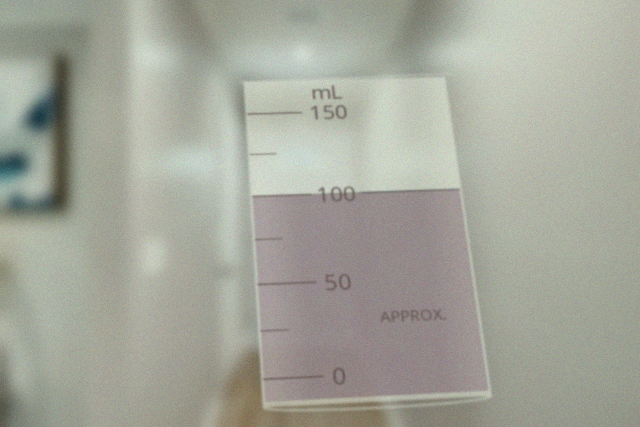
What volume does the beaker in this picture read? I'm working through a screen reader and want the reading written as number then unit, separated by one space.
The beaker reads 100 mL
